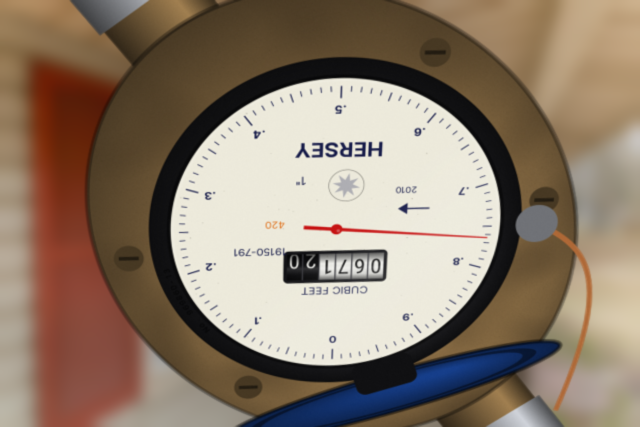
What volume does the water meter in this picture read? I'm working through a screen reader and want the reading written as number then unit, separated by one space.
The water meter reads 67119.76 ft³
